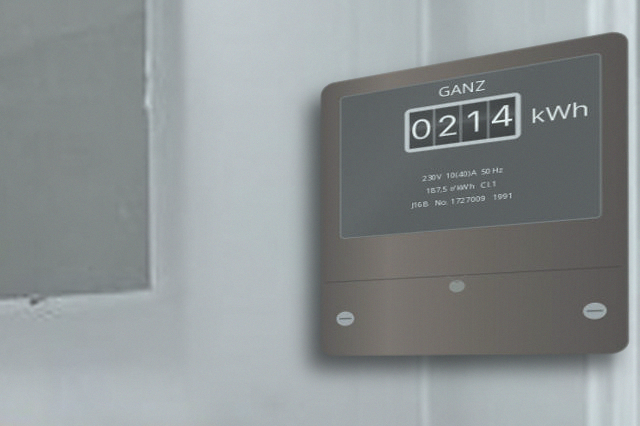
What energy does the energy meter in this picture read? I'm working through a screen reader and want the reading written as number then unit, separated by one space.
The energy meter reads 214 kWh
